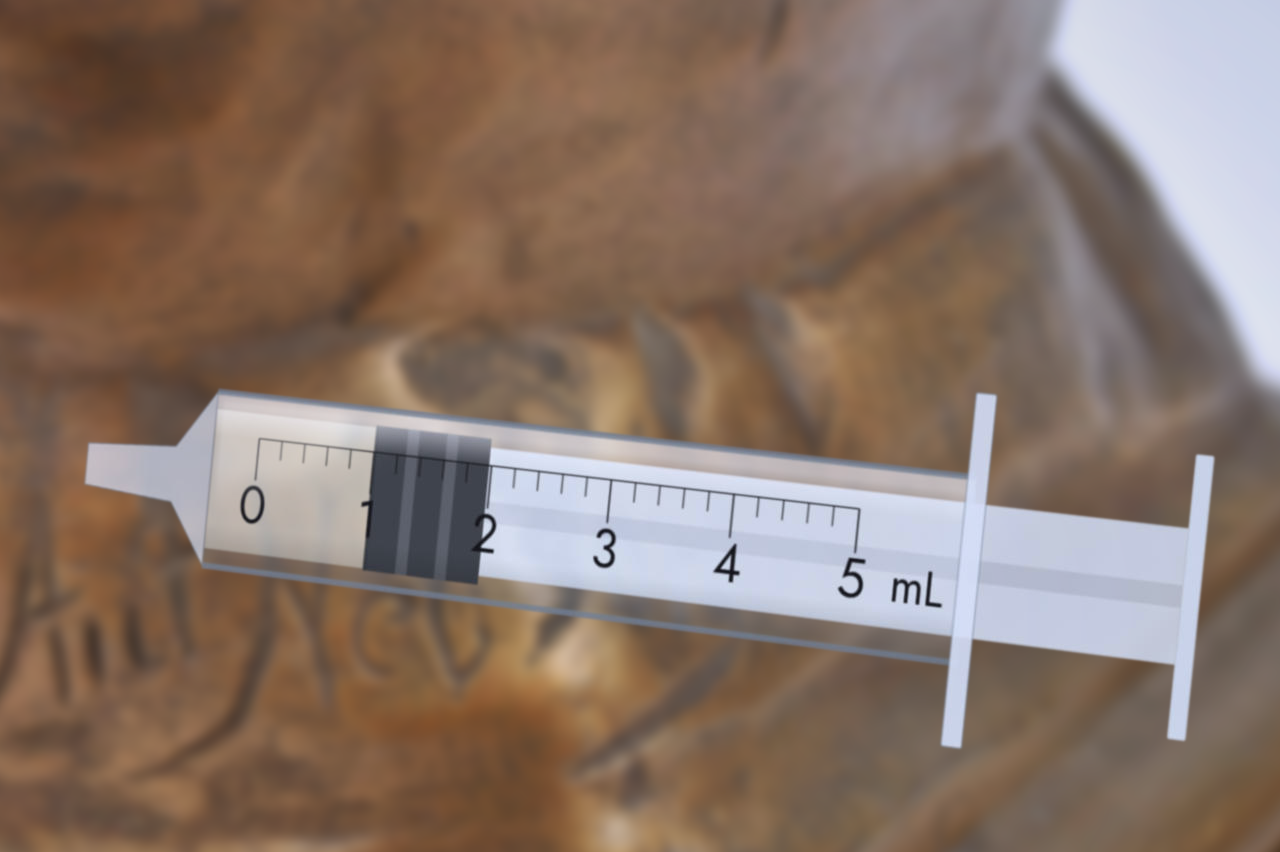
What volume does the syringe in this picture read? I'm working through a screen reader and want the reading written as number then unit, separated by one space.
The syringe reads 1 mL
